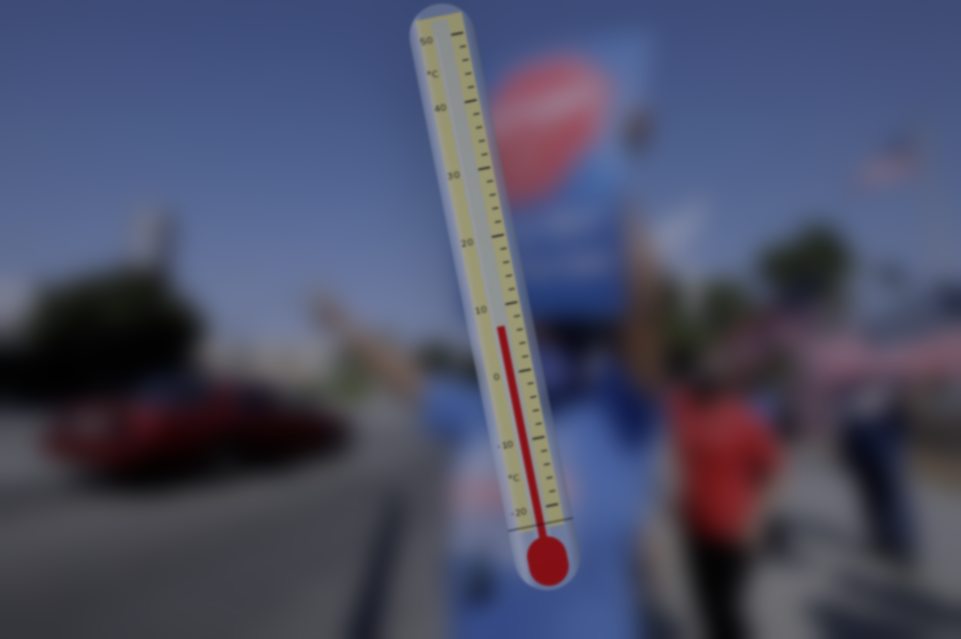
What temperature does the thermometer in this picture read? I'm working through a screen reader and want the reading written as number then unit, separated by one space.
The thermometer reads 7 °C
